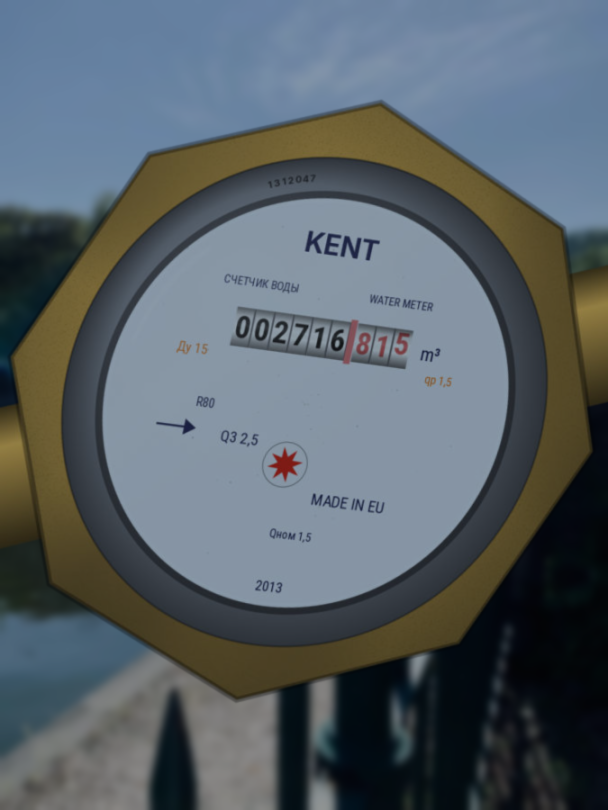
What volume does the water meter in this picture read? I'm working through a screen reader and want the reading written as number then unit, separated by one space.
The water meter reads 2716.815 m³
